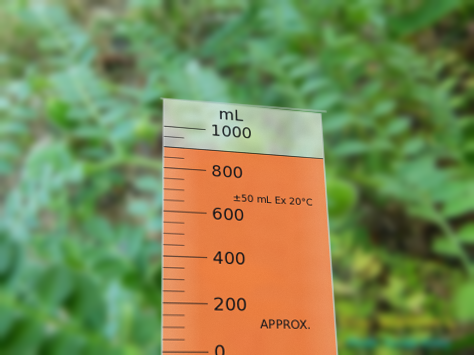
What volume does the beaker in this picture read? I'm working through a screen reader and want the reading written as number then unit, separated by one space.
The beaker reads 900 mL
